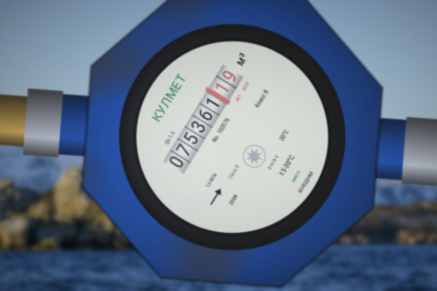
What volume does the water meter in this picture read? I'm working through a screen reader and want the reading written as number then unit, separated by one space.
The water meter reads 75361.19 m³
